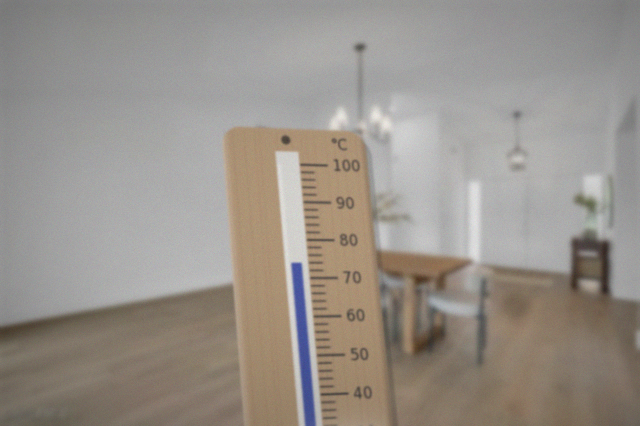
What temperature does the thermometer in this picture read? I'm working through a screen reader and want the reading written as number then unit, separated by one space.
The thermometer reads 74 °C
